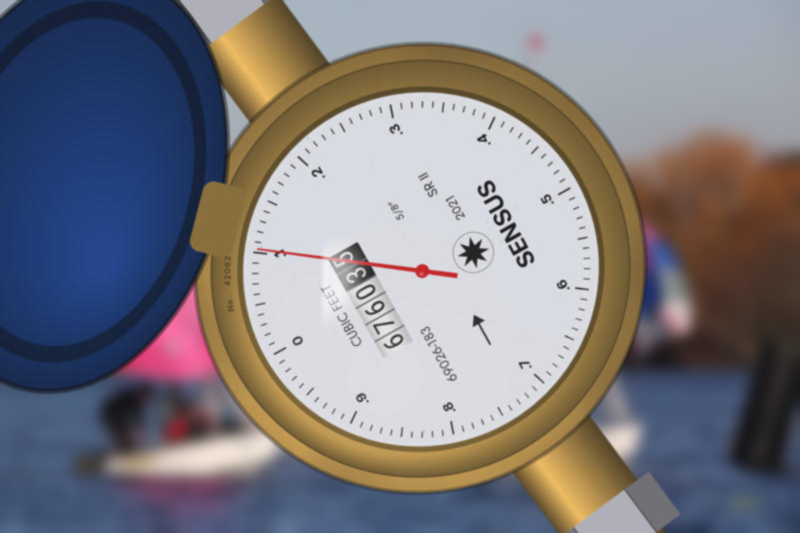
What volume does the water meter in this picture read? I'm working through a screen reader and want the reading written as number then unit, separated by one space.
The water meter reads 676035.10 ft³
